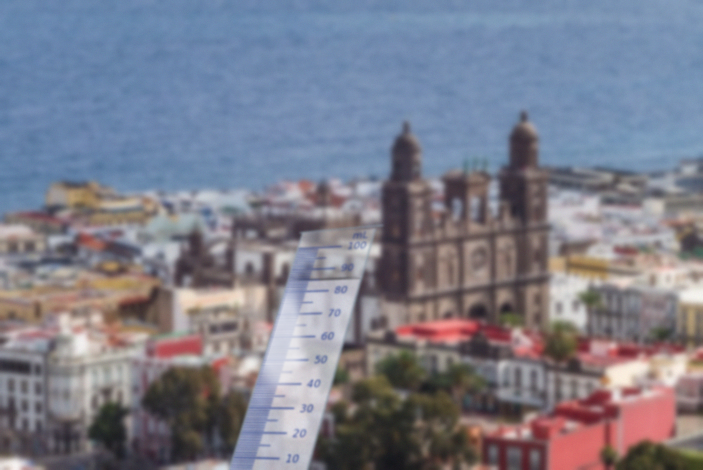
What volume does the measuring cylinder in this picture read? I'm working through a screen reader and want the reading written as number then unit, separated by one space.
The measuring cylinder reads 85 mL
